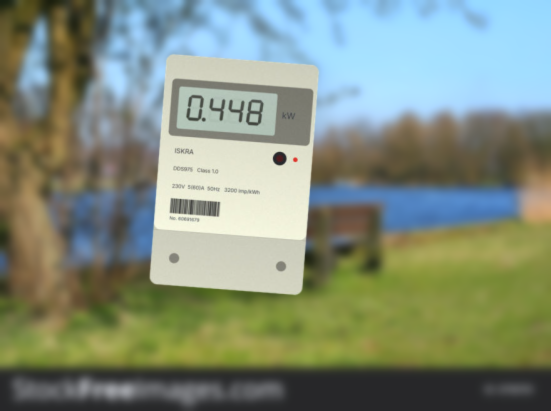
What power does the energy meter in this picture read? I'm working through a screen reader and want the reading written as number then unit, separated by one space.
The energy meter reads 0.448 kW
